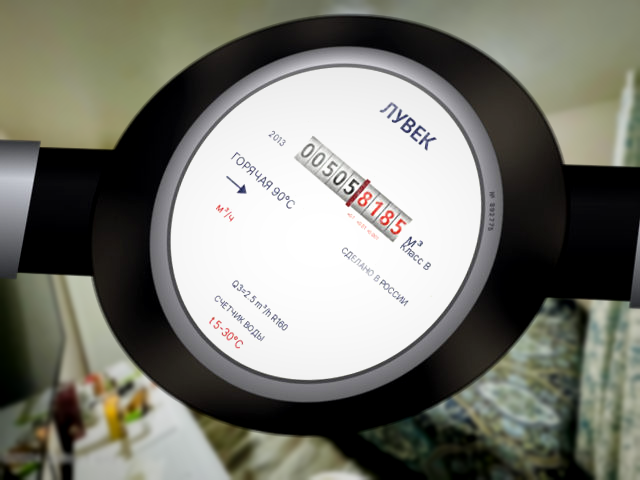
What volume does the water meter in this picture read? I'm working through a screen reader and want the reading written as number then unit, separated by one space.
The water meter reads 505.8185 m³
